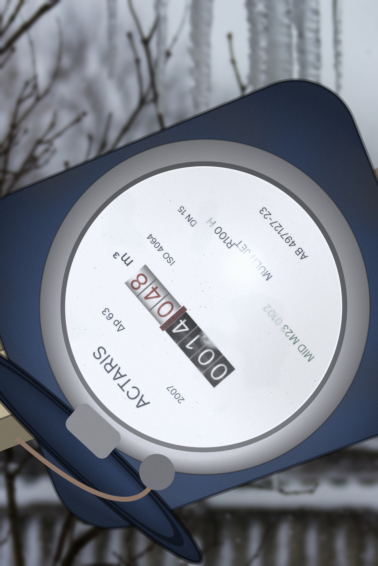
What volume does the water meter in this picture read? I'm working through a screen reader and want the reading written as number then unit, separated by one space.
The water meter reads 14.048 m³
